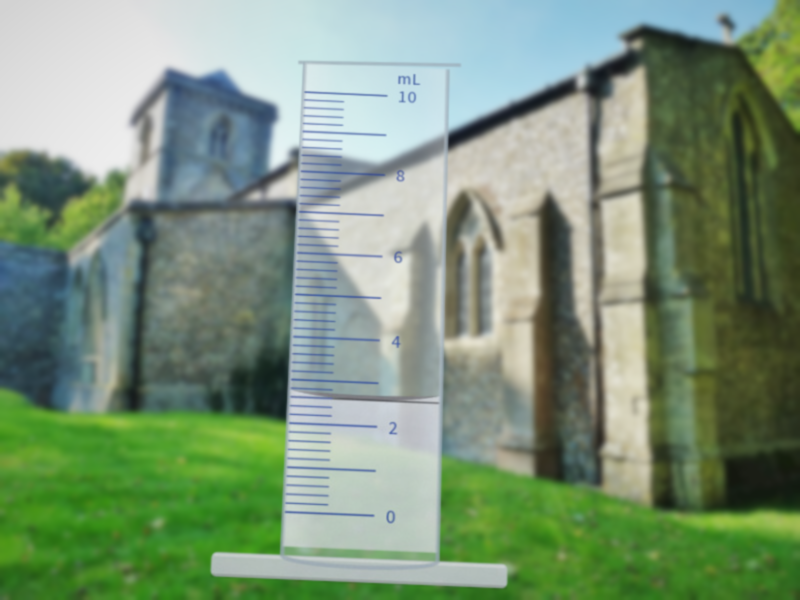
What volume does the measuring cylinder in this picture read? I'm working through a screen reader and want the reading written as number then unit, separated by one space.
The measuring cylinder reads 2.6 mL
